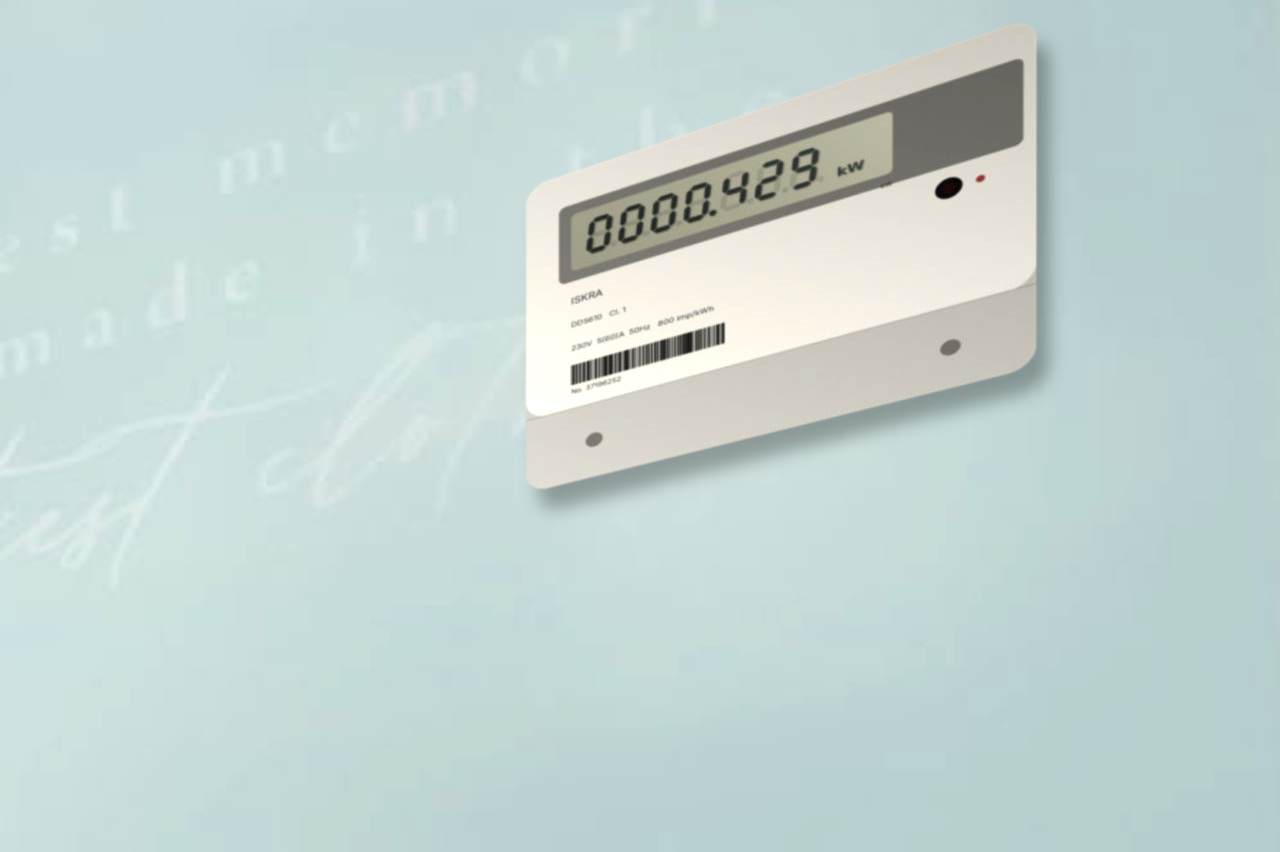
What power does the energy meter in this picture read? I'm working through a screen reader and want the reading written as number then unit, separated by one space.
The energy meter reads 0.429 kW
